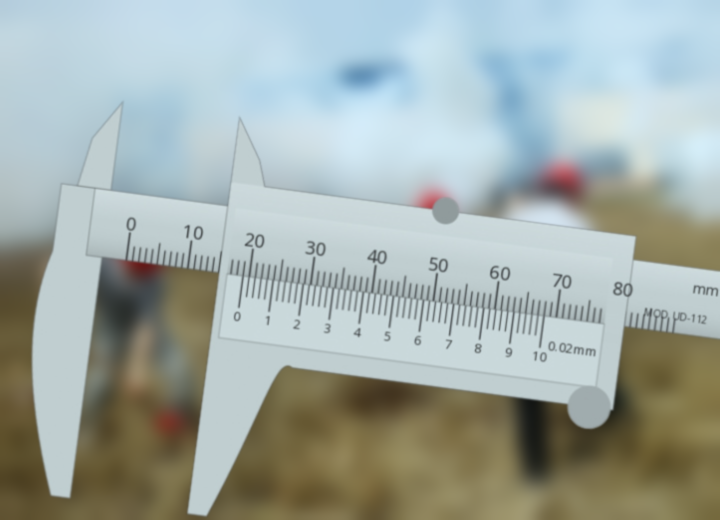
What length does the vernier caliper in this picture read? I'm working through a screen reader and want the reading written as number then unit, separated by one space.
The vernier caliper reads 19.0 mm
